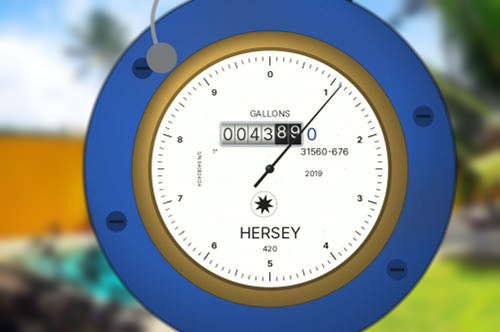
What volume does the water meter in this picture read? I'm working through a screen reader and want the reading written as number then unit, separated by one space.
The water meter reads 43891.1 gal
